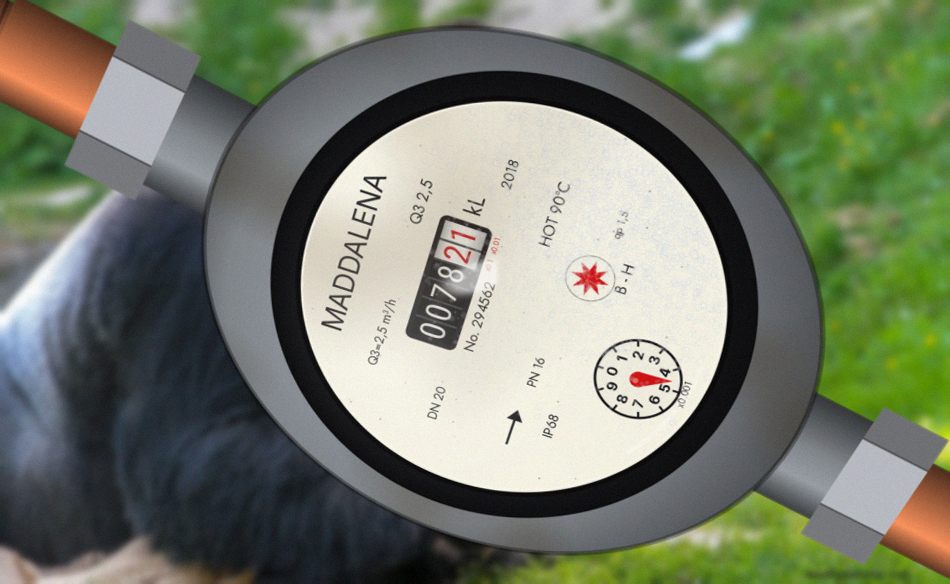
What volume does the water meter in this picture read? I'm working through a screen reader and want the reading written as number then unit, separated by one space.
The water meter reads 78.214 kL
